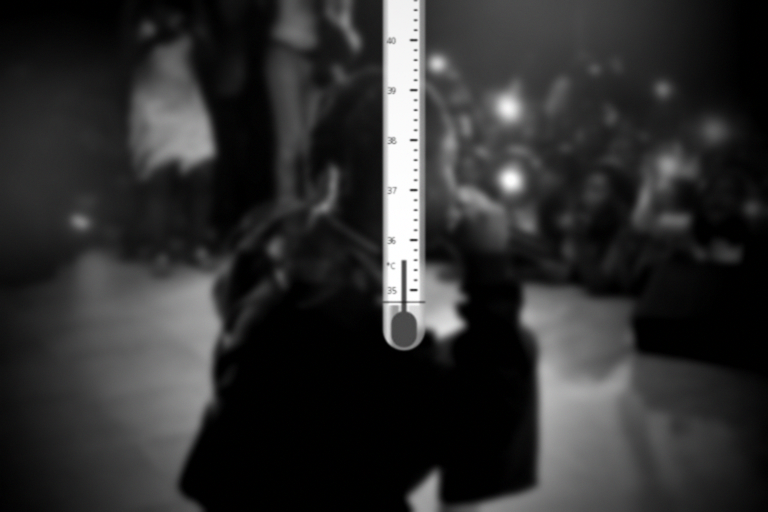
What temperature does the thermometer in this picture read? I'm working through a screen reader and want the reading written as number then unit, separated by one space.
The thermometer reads 35.6 °C
